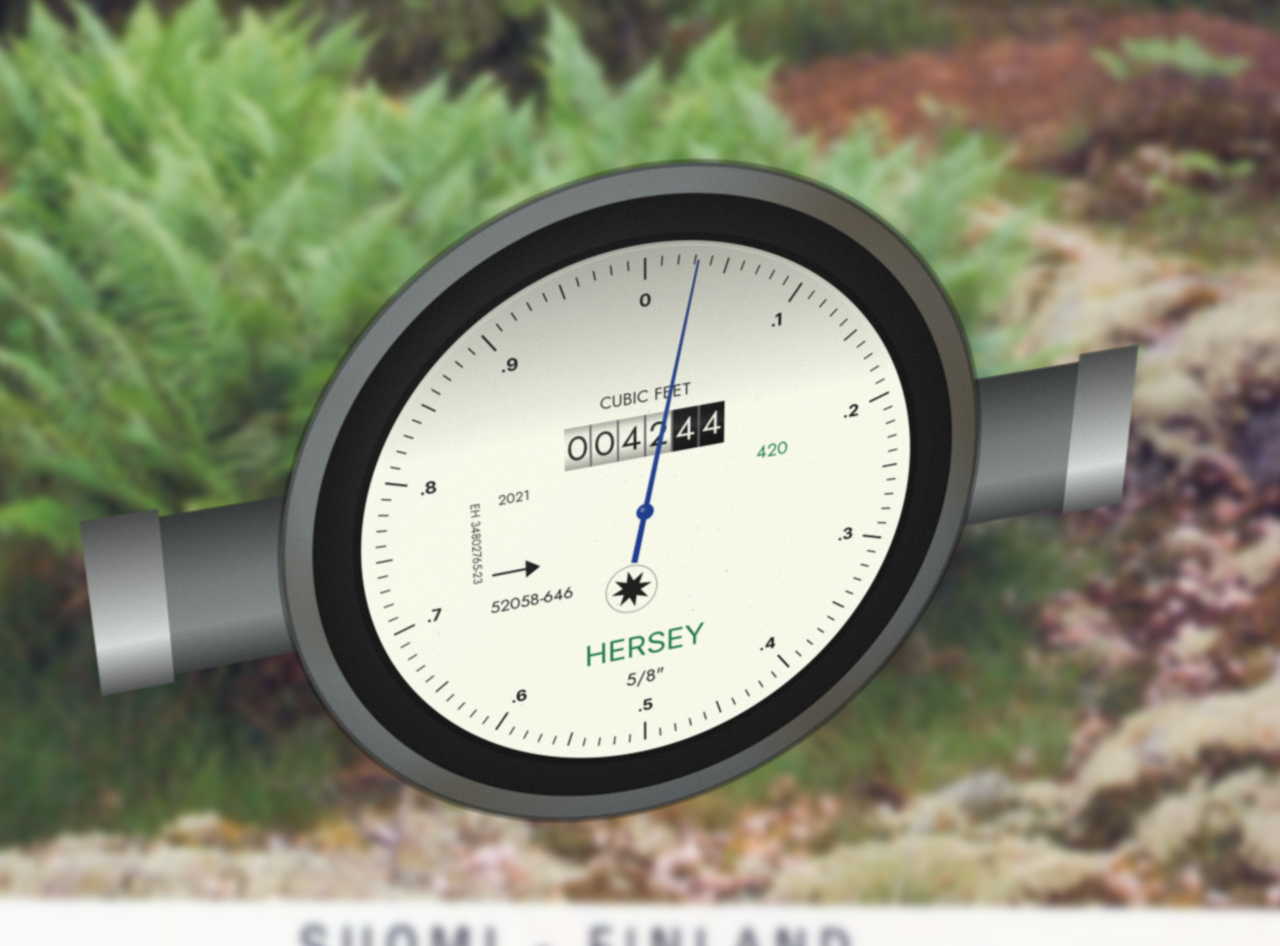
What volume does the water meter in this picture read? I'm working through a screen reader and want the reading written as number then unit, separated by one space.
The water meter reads 4244.03 ft³
